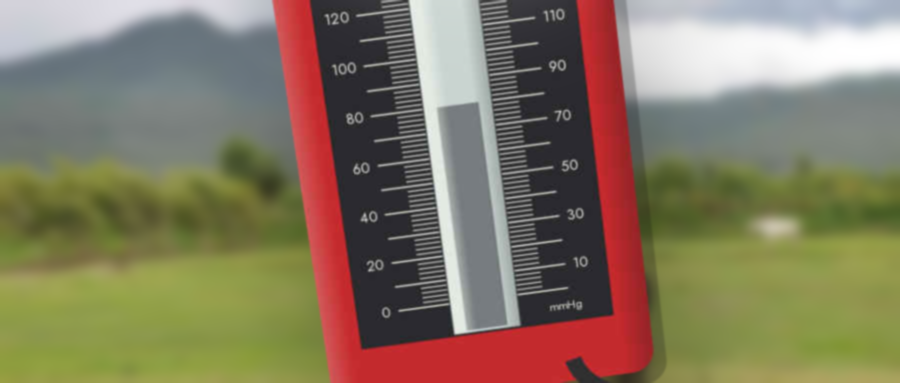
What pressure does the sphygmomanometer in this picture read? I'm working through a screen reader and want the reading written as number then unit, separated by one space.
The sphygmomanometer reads 80 mmHg
